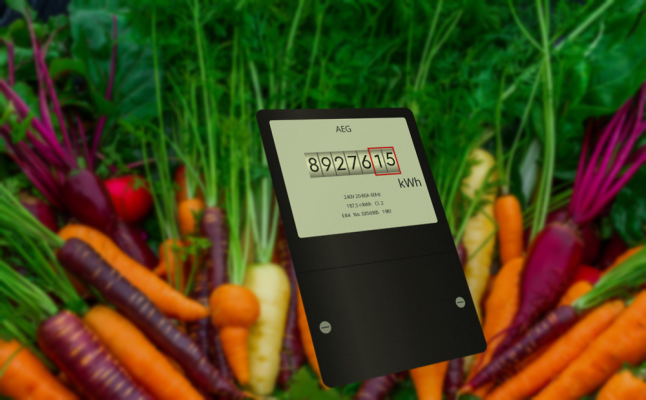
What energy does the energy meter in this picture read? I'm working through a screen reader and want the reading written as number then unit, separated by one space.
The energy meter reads 89276.15 kWh
